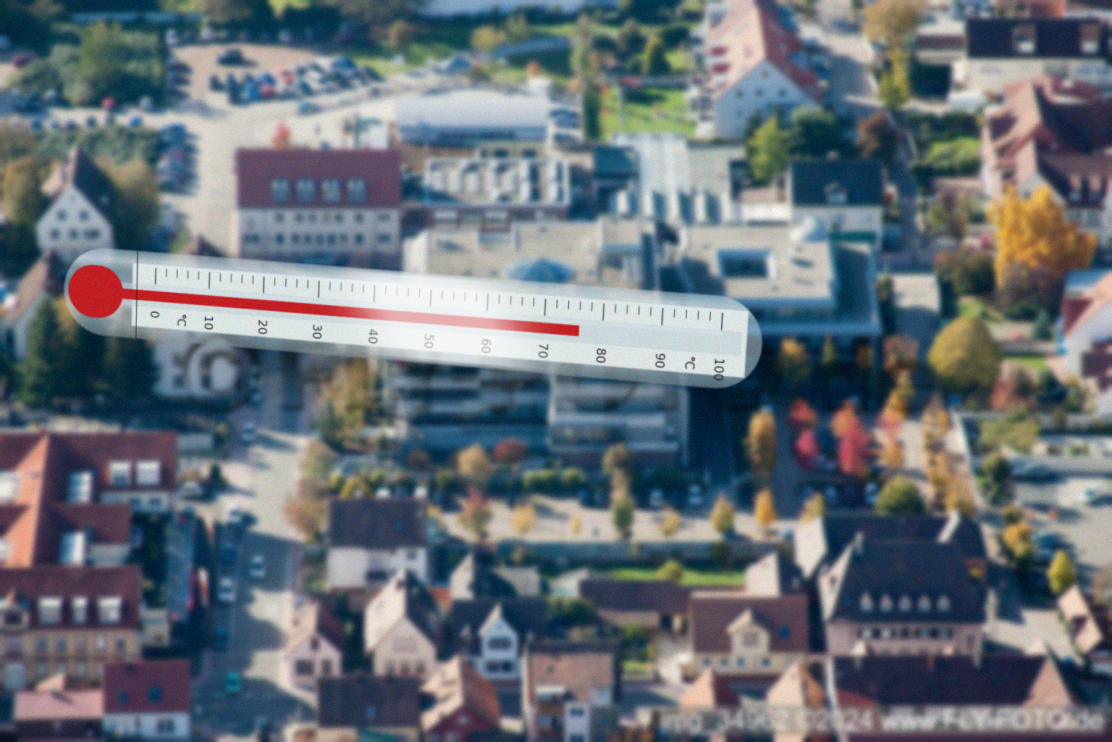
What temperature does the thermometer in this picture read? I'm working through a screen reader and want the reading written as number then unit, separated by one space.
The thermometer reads 76 °C
